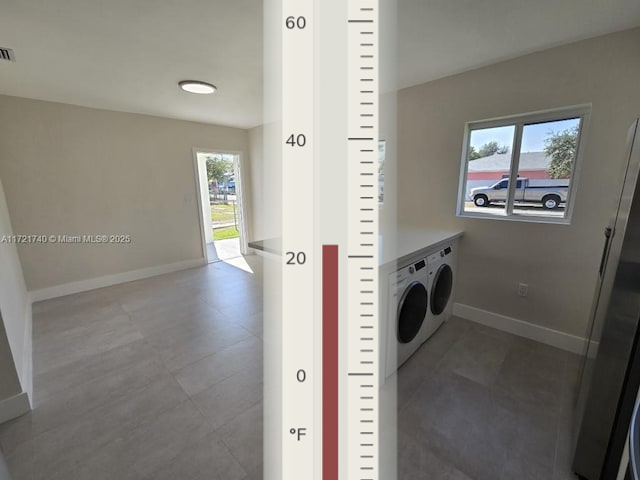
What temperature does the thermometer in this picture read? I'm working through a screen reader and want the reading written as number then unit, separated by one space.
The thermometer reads 22 °F
